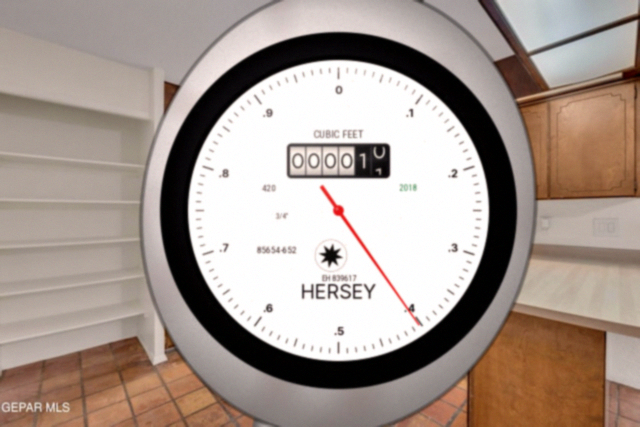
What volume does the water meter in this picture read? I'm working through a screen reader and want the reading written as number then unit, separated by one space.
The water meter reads 10.40 ft³
